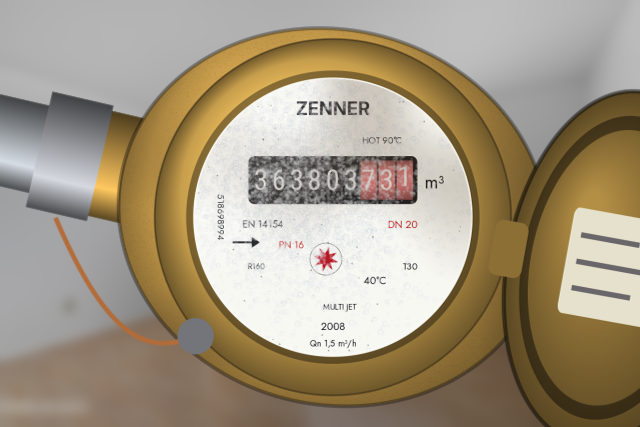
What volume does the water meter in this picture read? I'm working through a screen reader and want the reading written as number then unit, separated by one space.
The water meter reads 363803.731 m³
